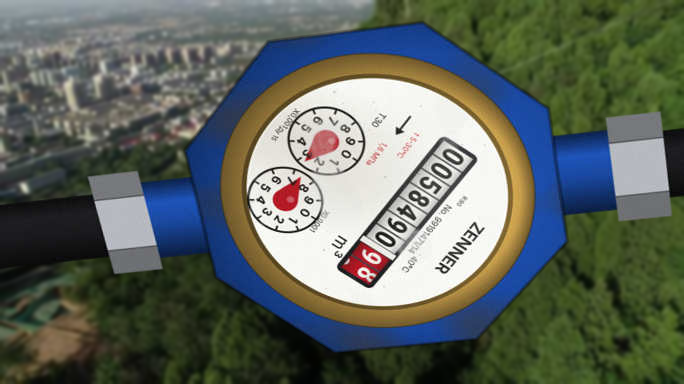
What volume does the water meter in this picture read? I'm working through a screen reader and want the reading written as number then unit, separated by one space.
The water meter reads 58490.9827 m³
